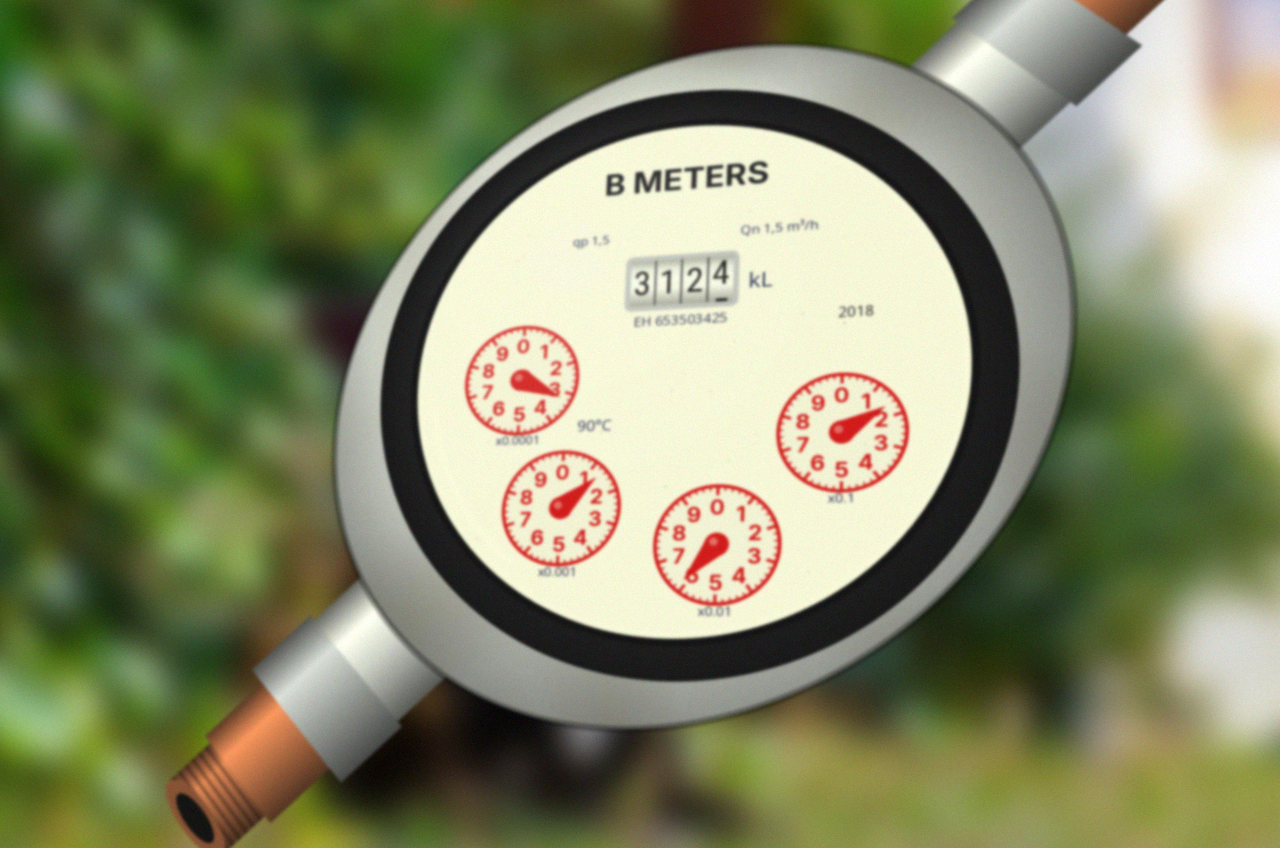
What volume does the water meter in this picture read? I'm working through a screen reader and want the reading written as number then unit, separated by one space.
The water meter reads 3124.1613 kL
